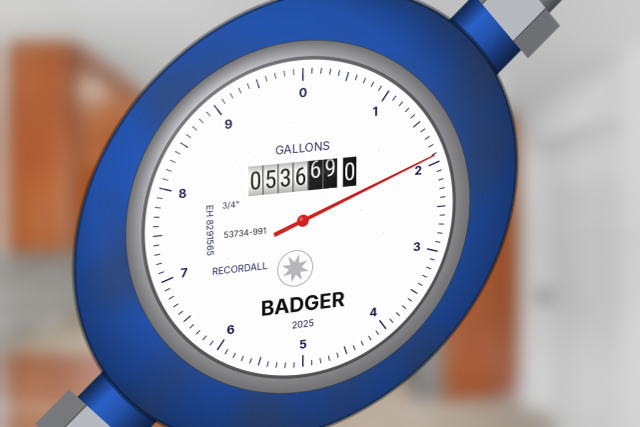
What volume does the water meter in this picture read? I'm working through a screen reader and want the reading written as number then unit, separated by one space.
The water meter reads 536691.9 gal
